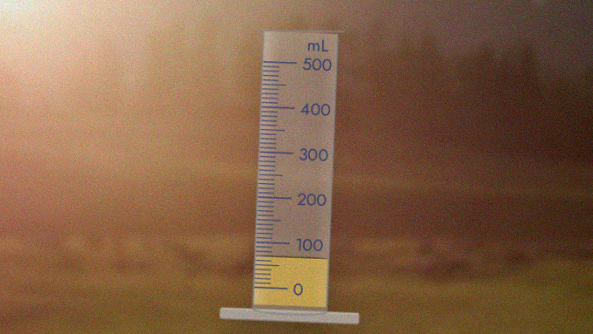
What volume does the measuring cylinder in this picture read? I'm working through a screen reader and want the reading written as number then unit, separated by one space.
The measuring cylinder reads 70 mL
